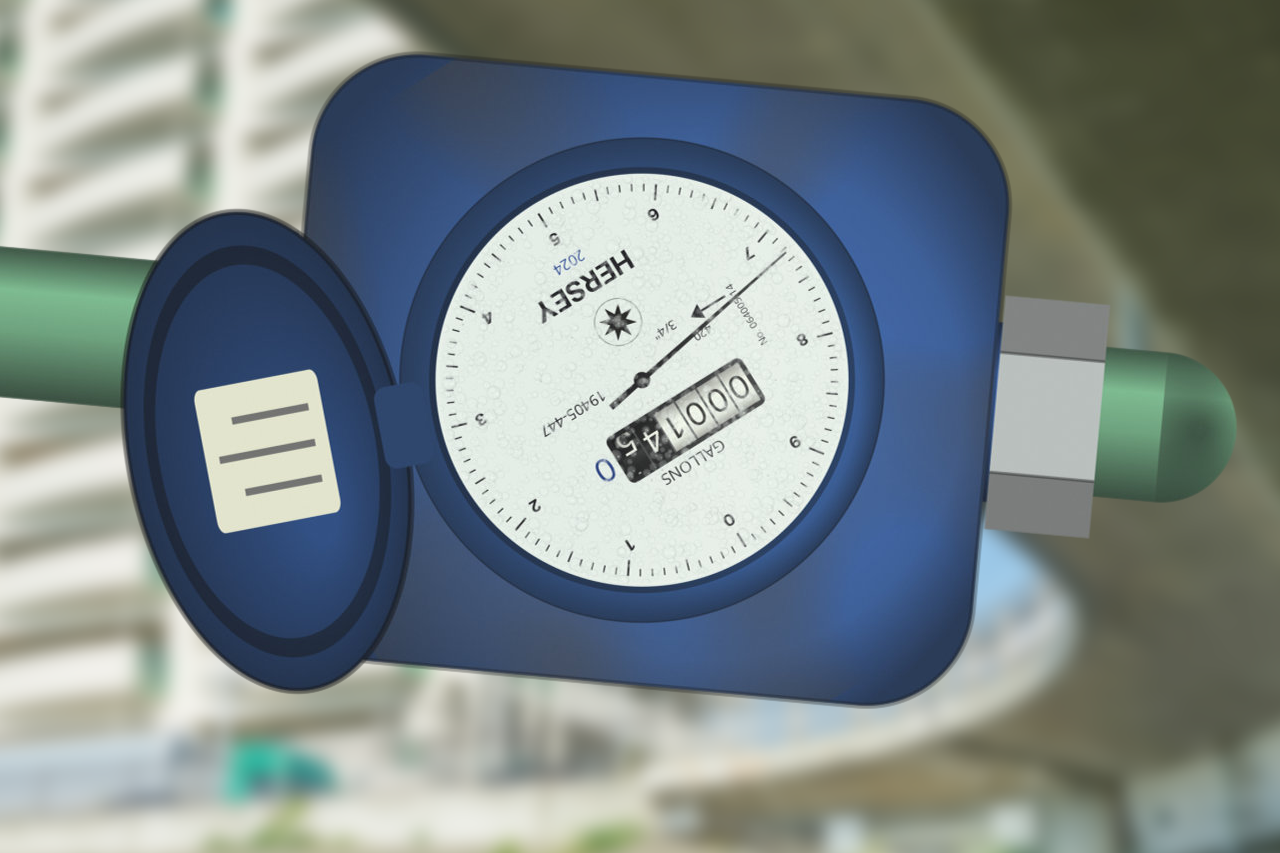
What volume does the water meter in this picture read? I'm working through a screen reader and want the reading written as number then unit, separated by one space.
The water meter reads 1447.2 gal
